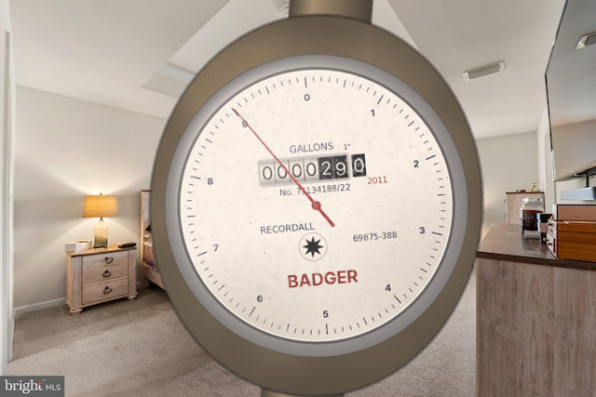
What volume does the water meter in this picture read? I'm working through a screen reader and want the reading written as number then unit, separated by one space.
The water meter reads 289.0 gal
